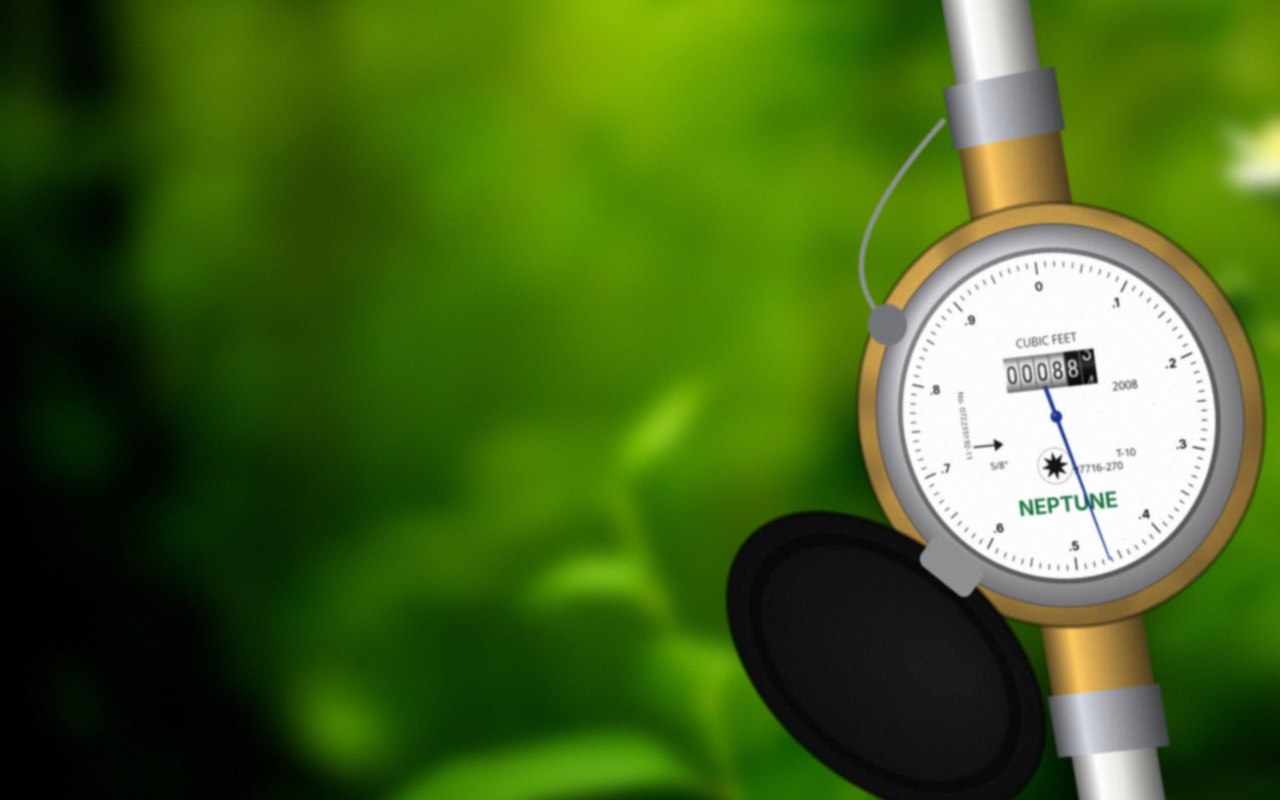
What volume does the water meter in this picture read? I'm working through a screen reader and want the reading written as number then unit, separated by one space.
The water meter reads 883.46 ft³
